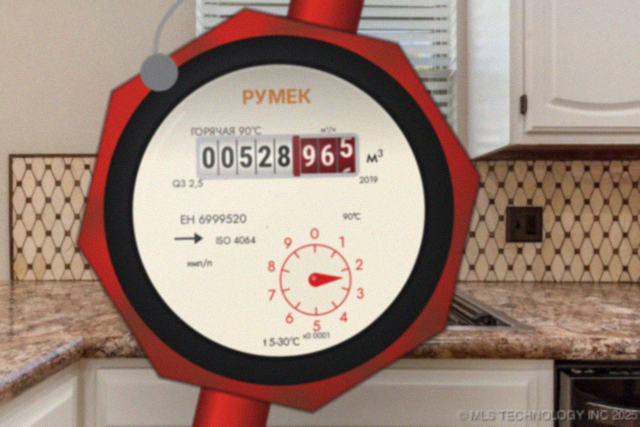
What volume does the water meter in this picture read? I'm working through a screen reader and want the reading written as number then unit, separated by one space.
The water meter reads 528.9652 m³
